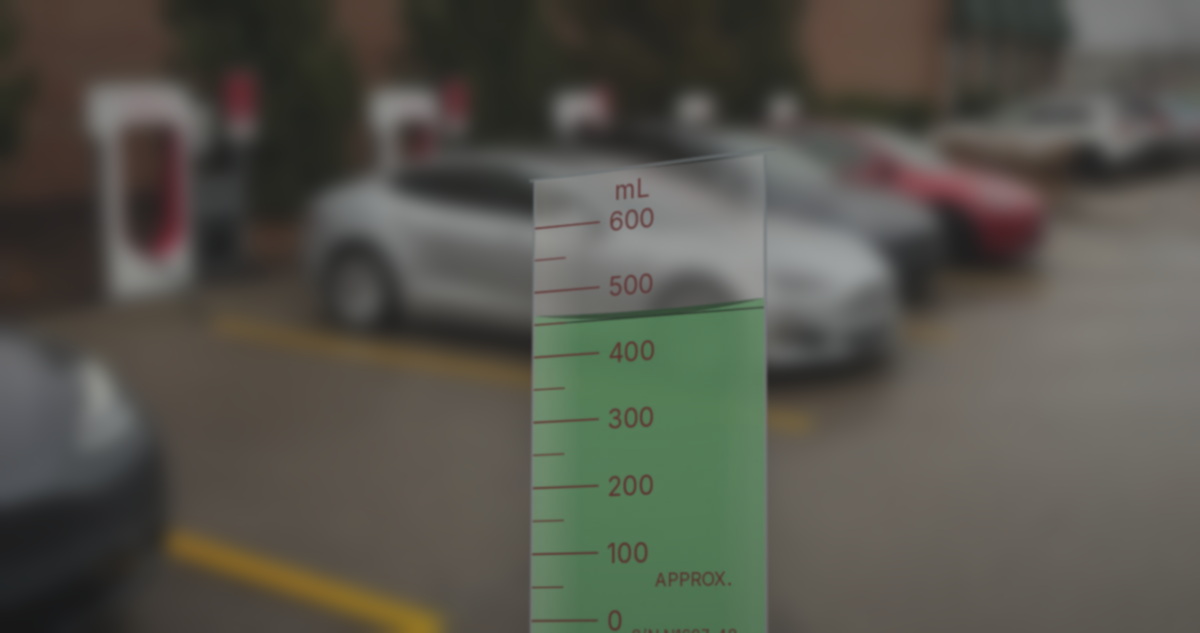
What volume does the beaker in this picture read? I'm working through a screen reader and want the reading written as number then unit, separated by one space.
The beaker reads 450 mL
